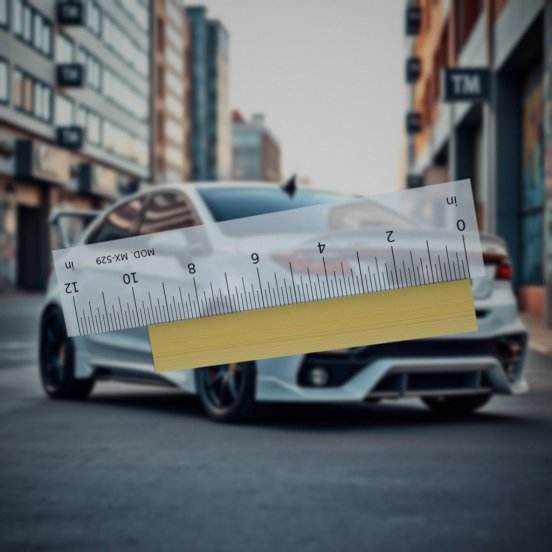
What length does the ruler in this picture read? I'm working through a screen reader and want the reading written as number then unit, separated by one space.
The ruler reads 9.75 in
